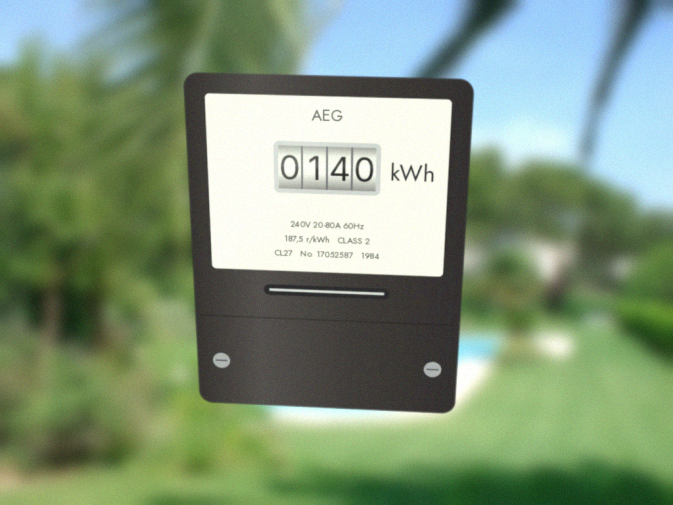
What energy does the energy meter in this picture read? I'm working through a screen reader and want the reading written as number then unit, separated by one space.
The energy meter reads 140 kWh
